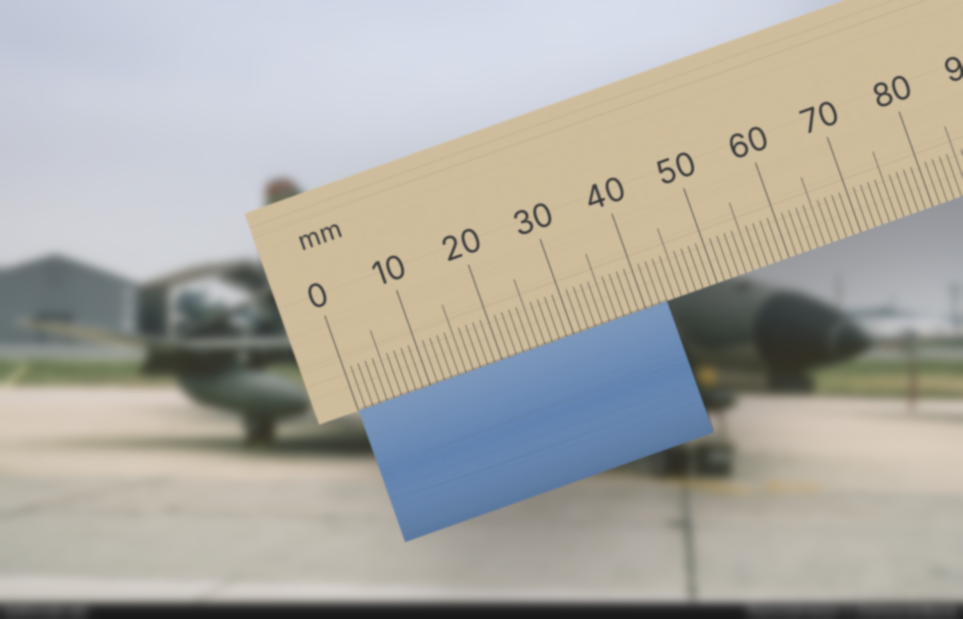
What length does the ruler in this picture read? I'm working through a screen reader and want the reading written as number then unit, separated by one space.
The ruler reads 43 mm
